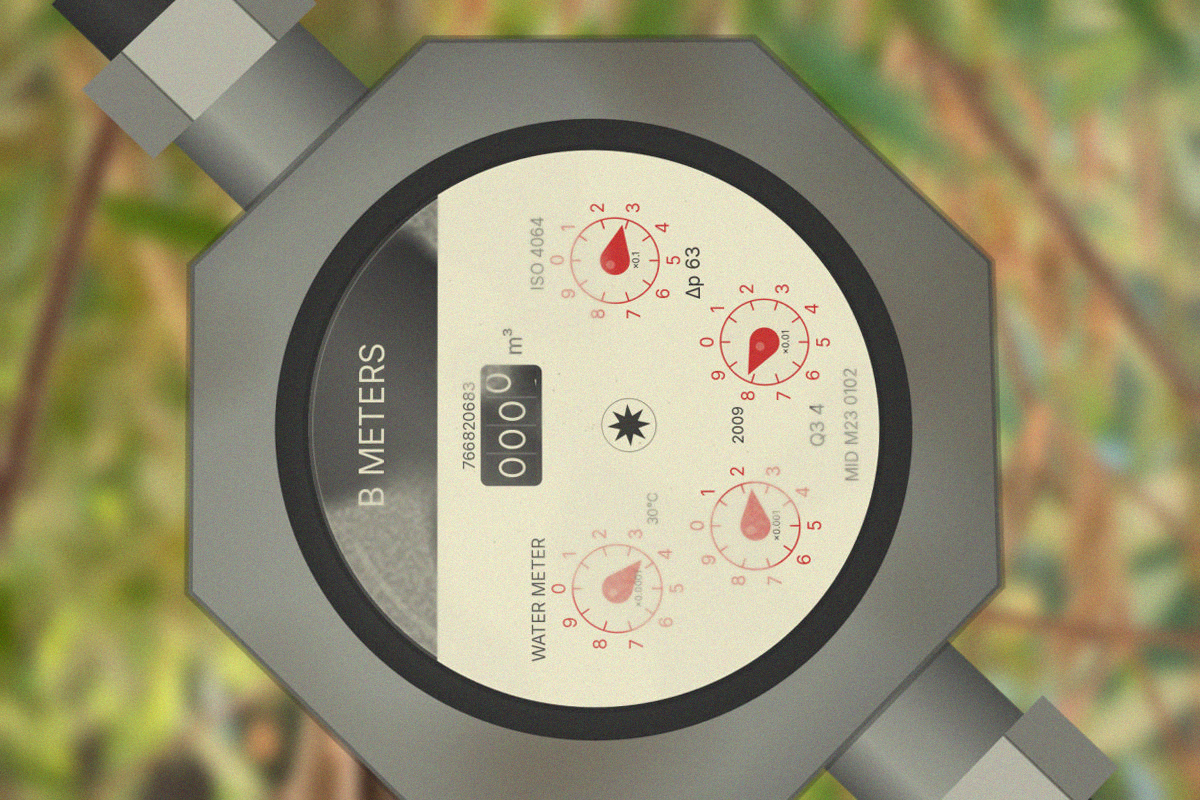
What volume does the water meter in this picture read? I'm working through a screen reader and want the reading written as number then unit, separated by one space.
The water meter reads 0.2823 m³
